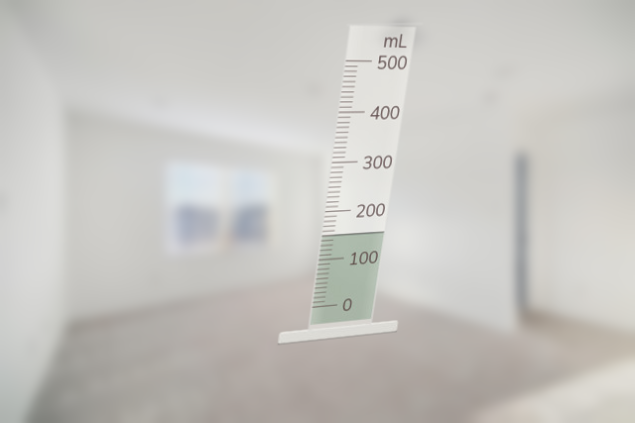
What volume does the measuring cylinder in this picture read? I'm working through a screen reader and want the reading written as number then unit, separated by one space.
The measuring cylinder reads 150 mL
